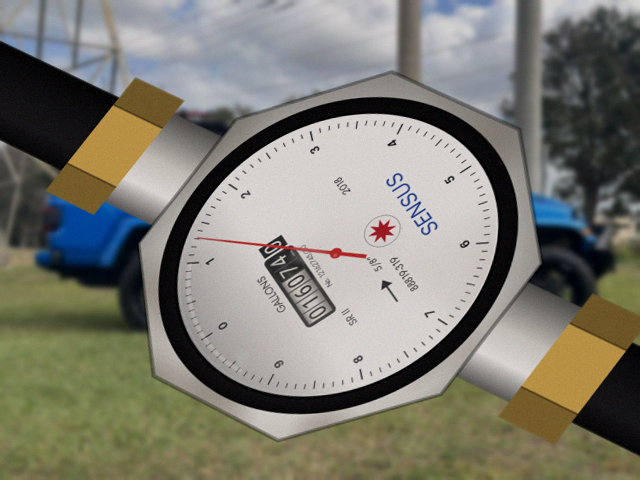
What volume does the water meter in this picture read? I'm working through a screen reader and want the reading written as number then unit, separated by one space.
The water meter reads 160741.3 gal
